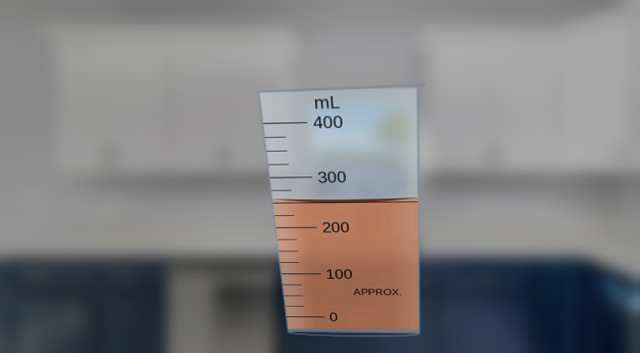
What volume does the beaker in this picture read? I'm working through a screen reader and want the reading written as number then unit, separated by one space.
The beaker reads 250 mL
